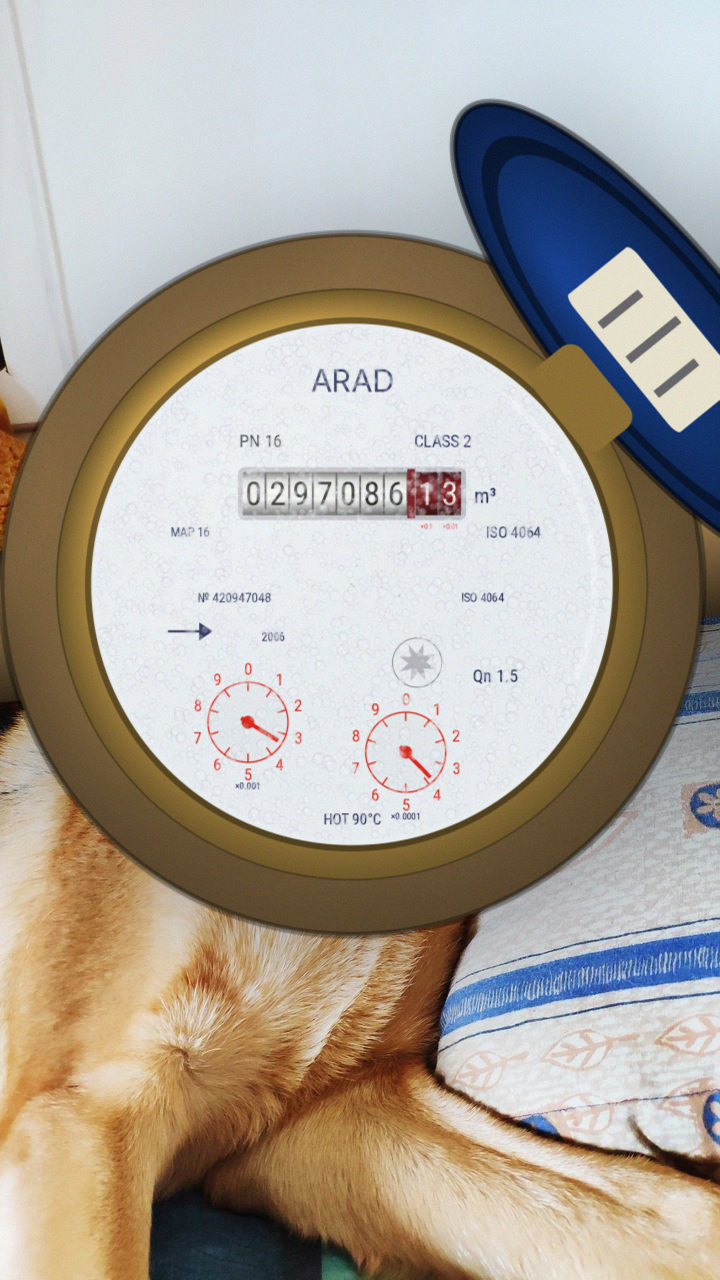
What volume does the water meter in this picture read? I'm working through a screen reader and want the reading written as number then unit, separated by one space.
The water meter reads 297086.1333 m³
